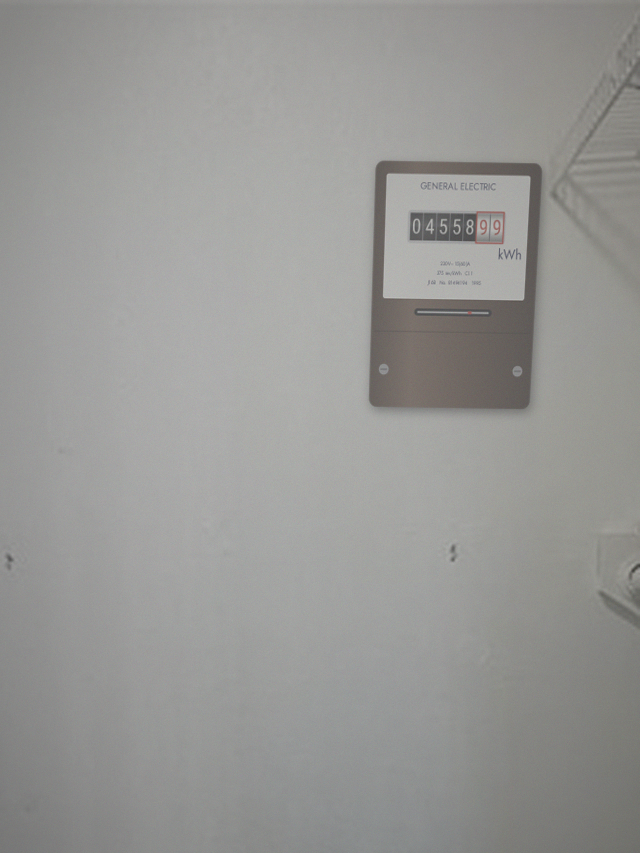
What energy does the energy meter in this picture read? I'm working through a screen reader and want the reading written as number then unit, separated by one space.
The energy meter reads 4558.99 kWh
